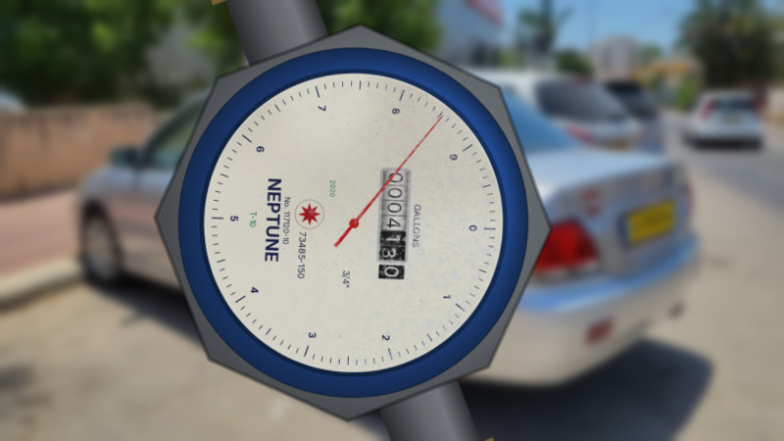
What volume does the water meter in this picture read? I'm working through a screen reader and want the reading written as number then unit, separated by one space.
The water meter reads 4128.5 gal
